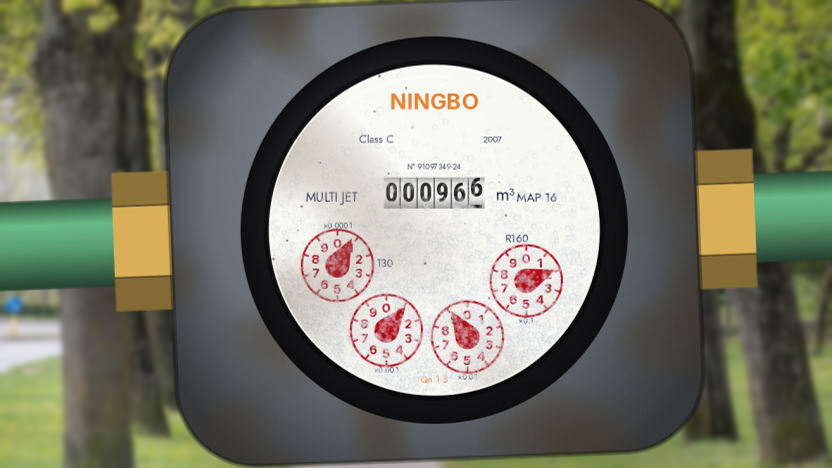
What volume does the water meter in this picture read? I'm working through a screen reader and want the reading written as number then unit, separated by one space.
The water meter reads 966.1910 m³
